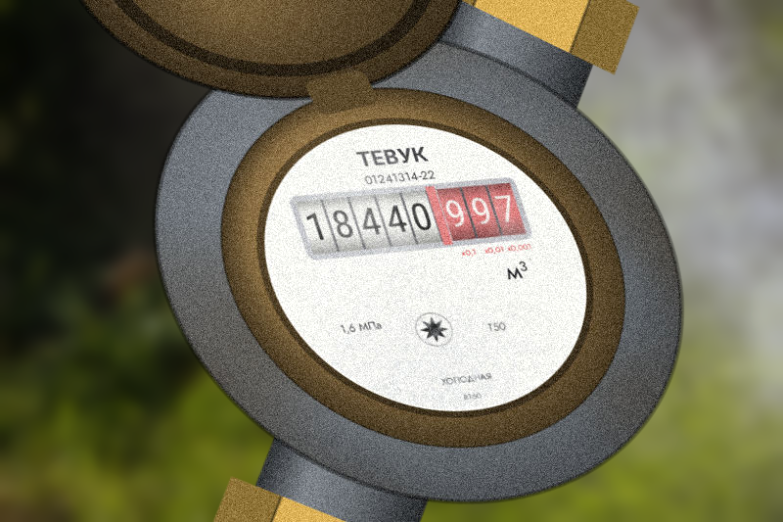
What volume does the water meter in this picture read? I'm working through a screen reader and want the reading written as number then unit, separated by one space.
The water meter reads 18440.997 m³
